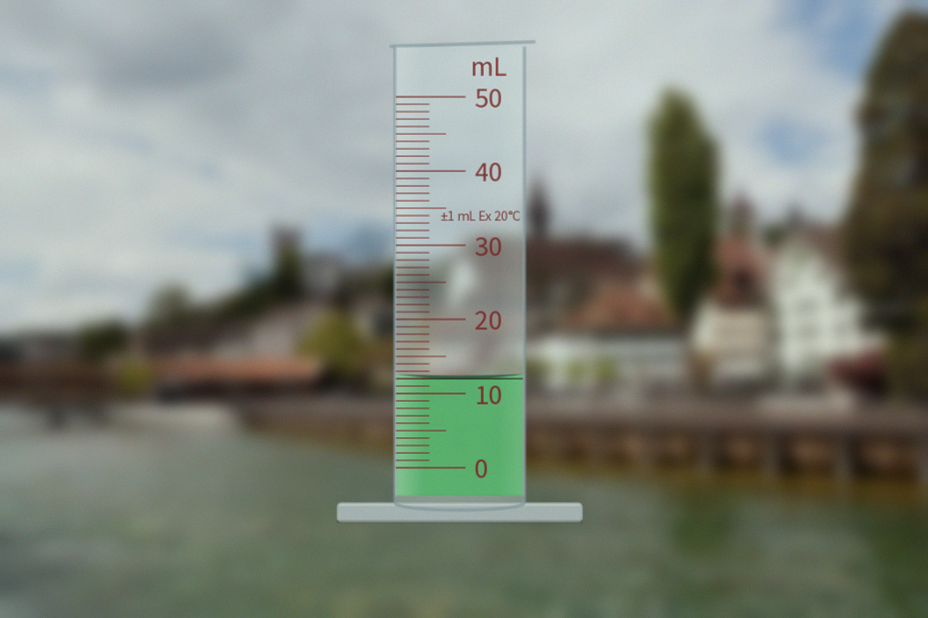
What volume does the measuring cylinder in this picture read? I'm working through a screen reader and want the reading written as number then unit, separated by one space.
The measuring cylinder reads 12 mL
